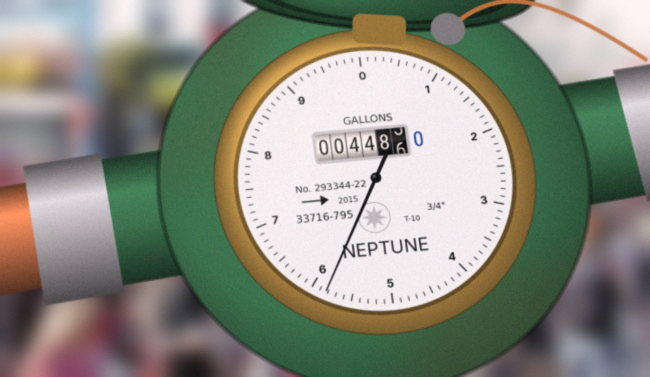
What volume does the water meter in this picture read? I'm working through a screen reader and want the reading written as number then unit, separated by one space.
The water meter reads 44855.8 gal
